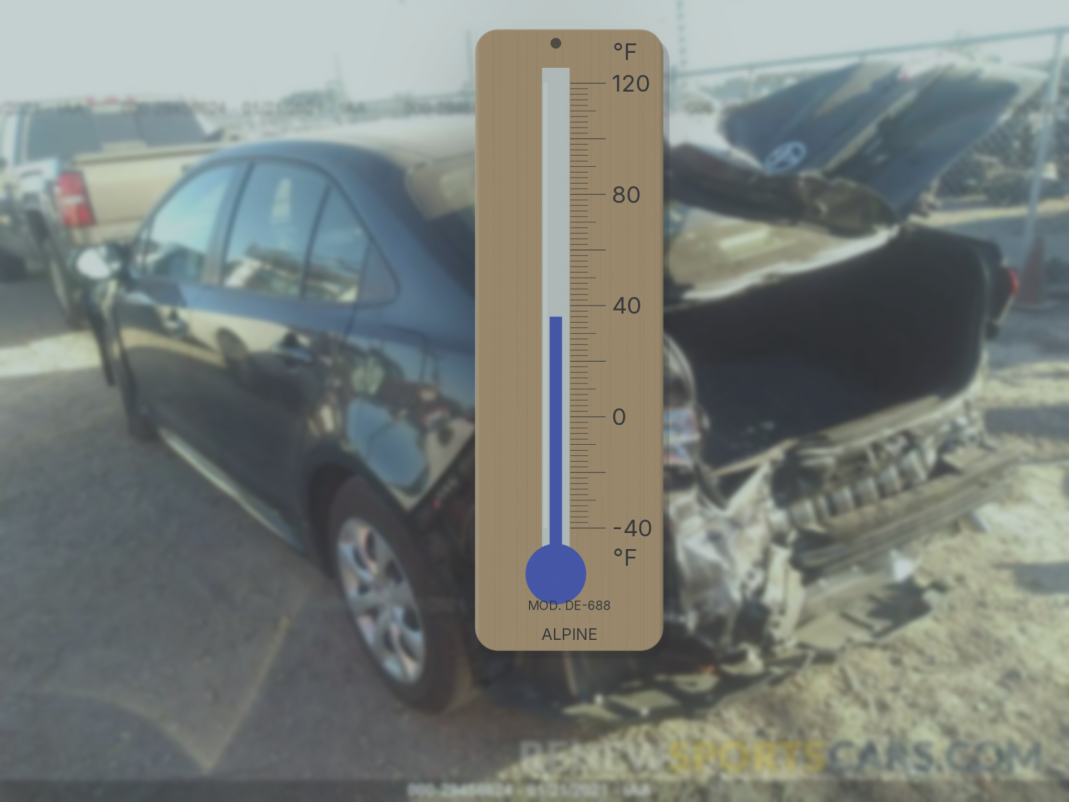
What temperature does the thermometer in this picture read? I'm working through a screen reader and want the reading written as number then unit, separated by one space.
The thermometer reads 36 °F
